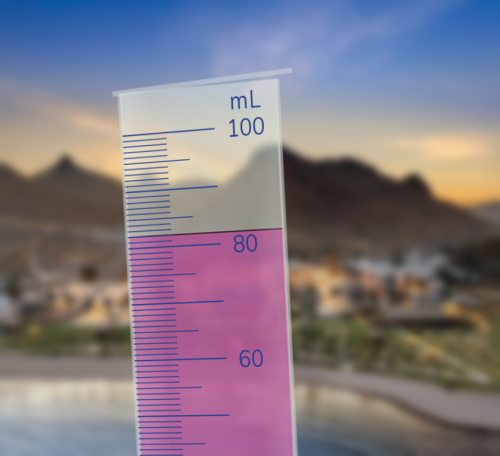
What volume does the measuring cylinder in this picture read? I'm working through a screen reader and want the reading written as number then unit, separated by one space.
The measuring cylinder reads 82 mL
